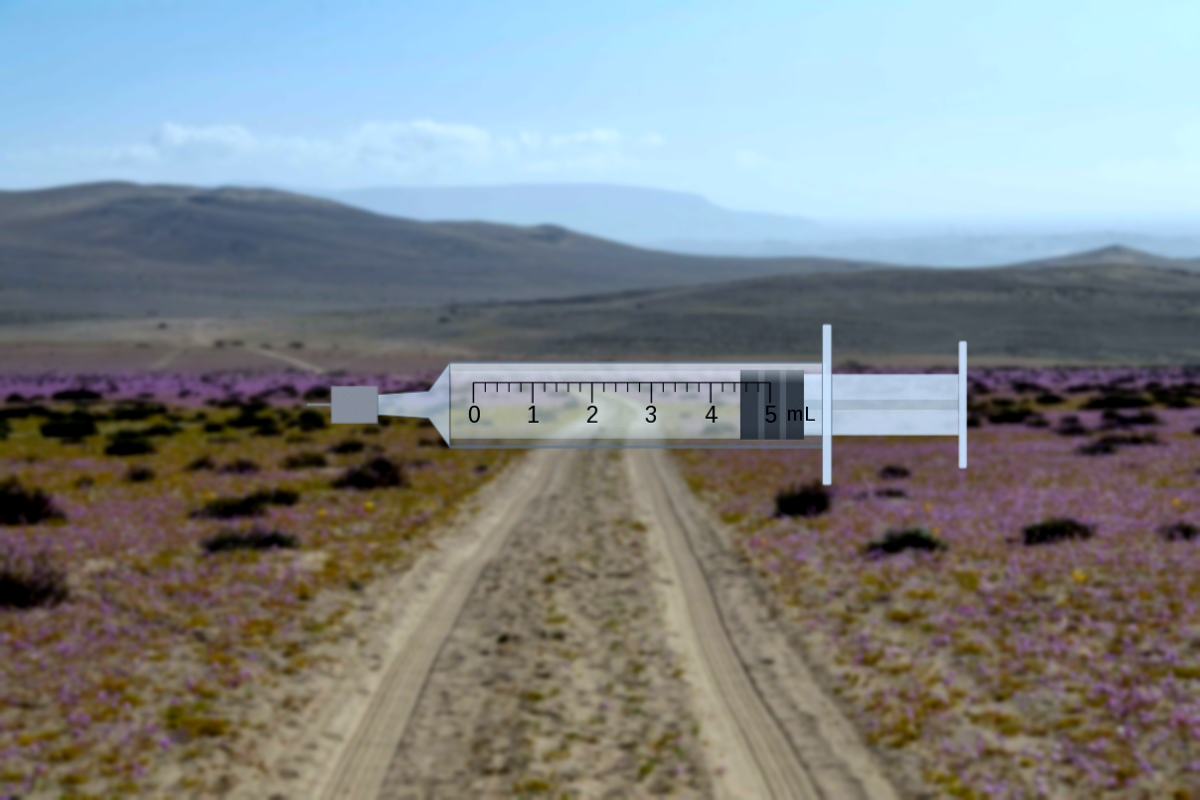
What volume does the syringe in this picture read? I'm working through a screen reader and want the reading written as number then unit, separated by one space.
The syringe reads 4.5 mL
